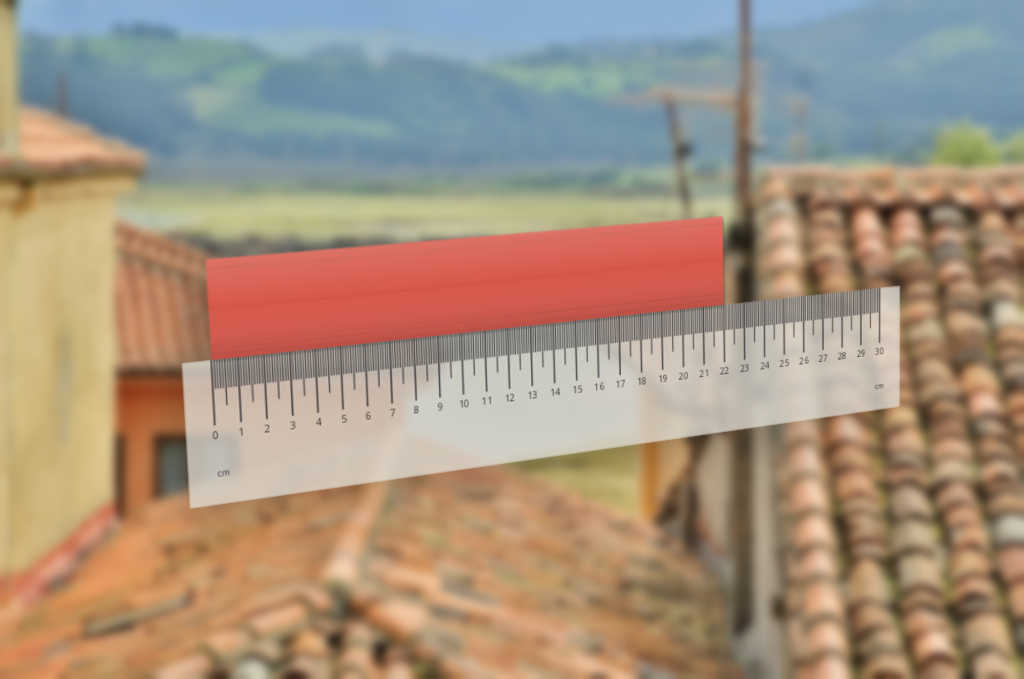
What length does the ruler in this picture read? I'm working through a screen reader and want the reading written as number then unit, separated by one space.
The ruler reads 22 cm
